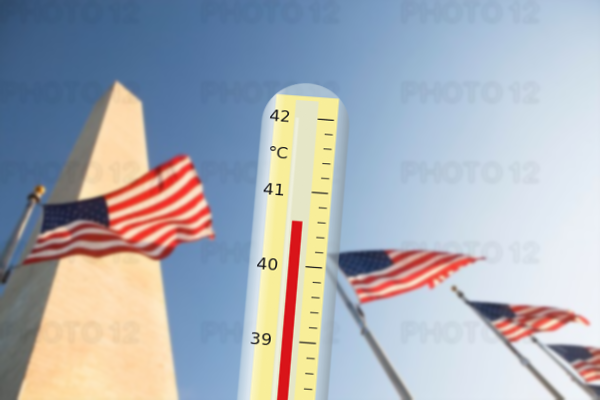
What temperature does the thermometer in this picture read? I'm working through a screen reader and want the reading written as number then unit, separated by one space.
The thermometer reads 40.6 °C
